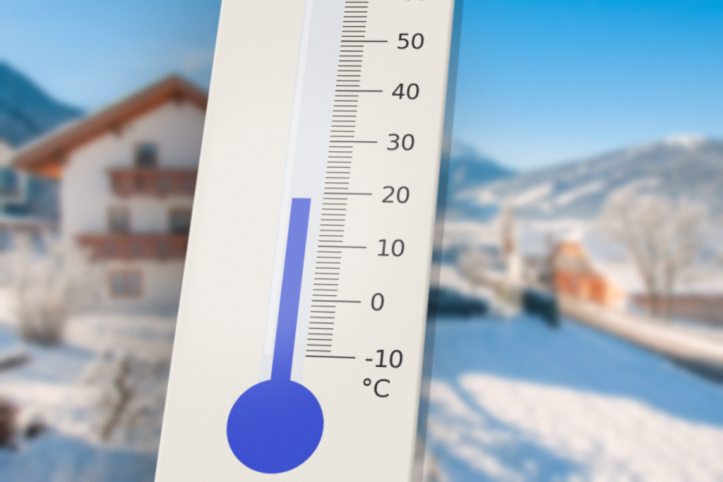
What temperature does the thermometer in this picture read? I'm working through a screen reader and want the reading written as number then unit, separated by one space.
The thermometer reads 19 °C
